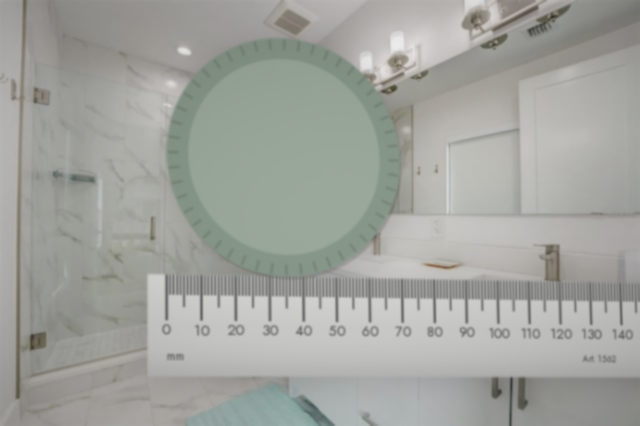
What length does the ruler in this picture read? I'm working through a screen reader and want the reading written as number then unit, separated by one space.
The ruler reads 70 mm
